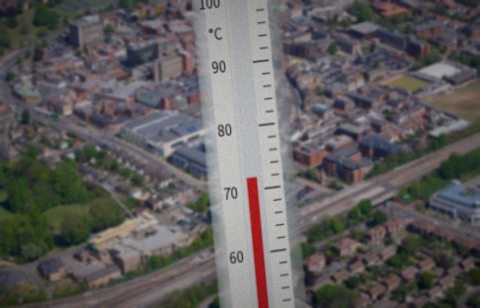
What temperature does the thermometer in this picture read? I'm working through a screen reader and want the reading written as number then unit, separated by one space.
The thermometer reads 72 °C
